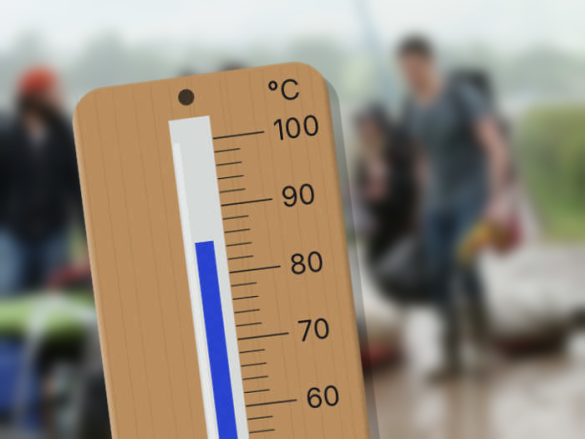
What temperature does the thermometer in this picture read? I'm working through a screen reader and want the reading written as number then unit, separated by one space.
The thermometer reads 85 °C
